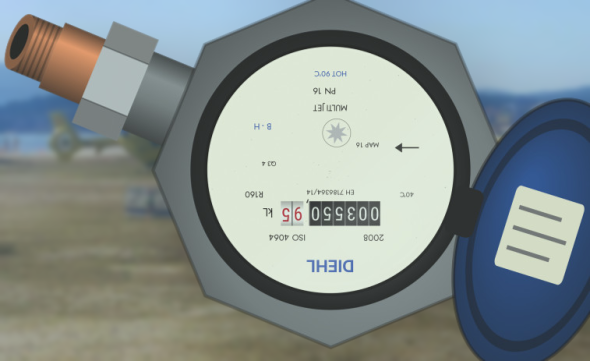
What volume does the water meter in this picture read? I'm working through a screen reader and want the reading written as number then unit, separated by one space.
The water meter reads 3550.95 kL
